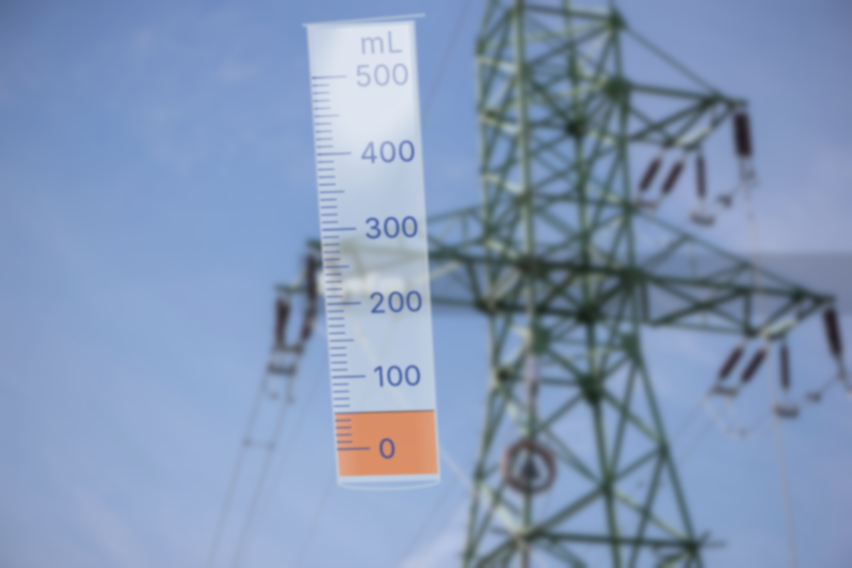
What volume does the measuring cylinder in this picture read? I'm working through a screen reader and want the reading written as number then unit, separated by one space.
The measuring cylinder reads 50 mL
